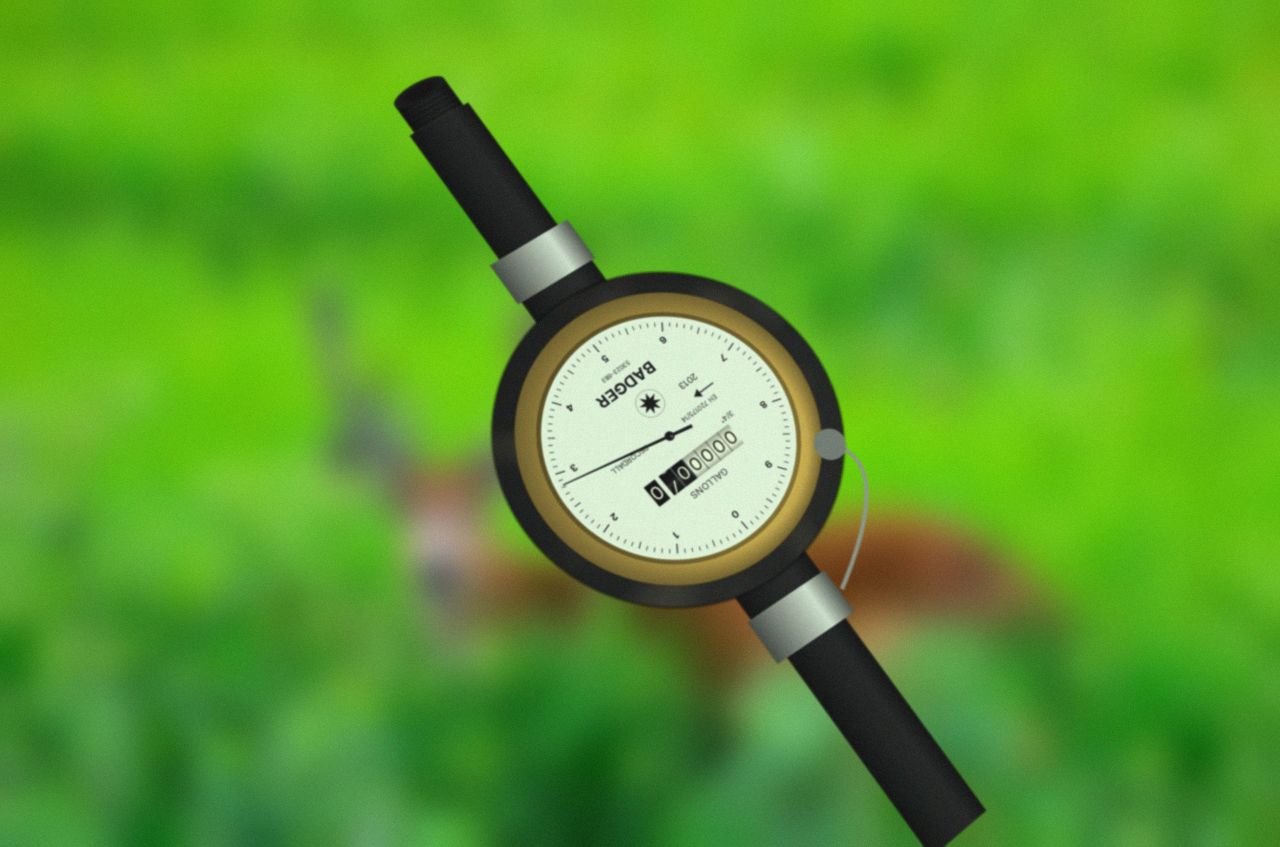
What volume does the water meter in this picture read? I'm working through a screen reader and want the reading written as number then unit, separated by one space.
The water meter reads 72.8 gal
